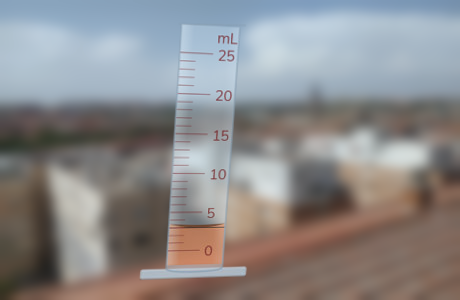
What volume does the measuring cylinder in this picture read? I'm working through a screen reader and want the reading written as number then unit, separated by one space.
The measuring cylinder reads 3 mL
